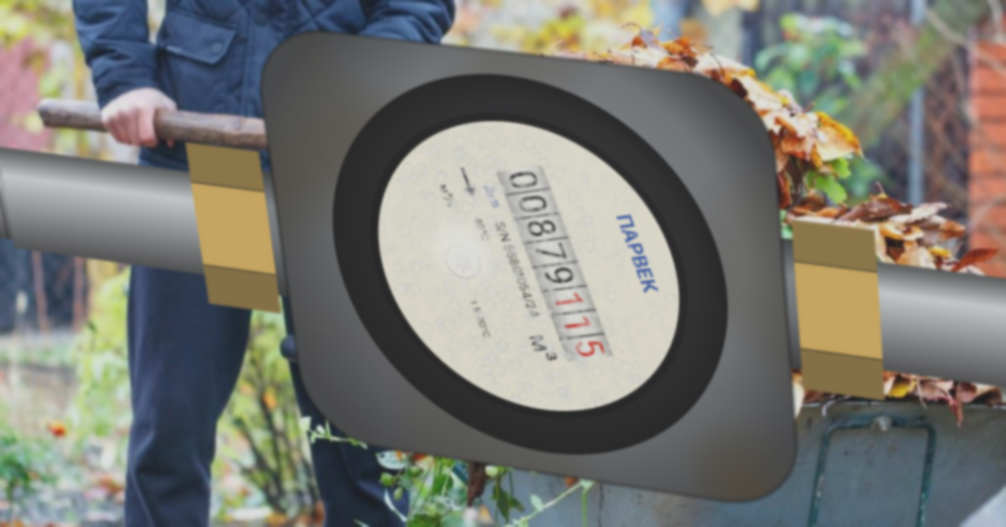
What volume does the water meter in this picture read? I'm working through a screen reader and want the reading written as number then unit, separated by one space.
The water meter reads 879.115 m³
